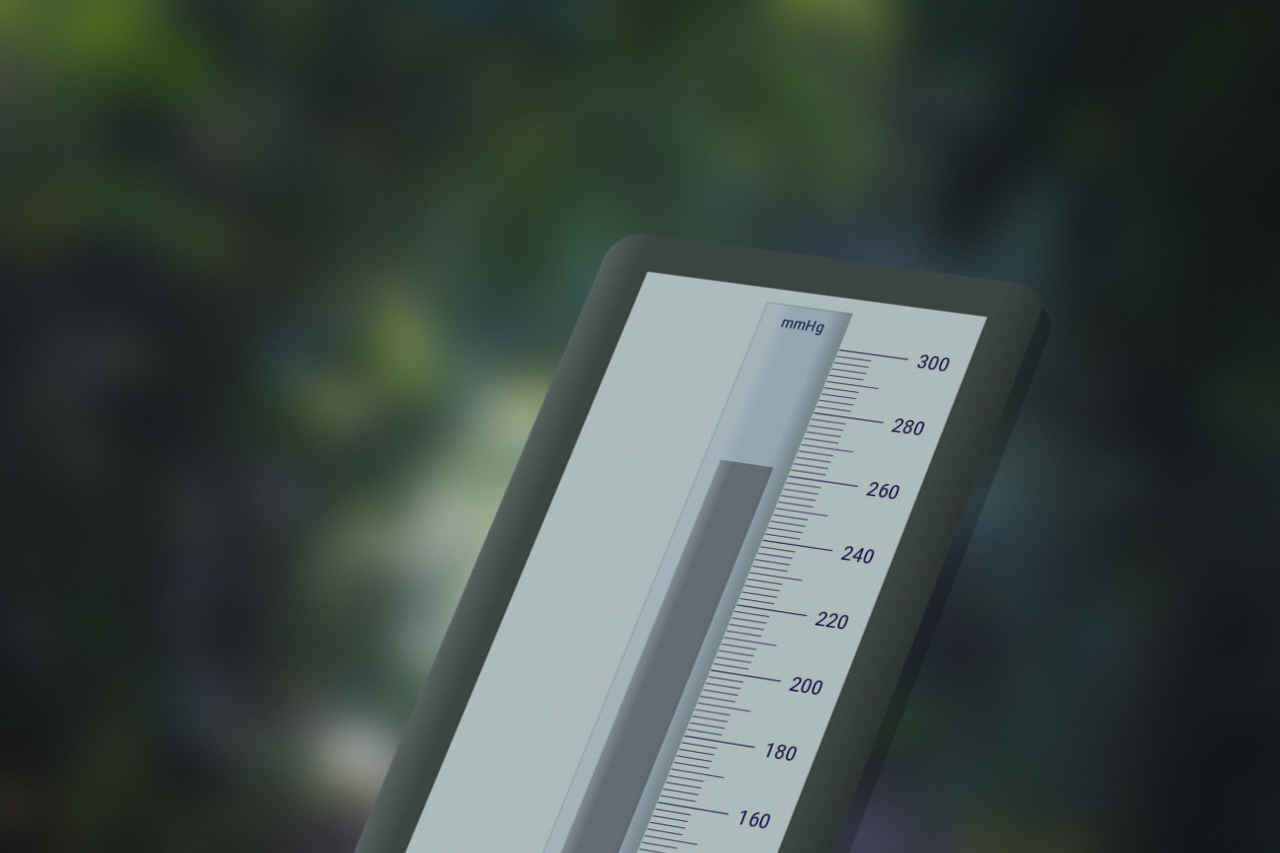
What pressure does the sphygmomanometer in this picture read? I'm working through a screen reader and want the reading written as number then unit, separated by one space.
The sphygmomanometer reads 262 mmHg
